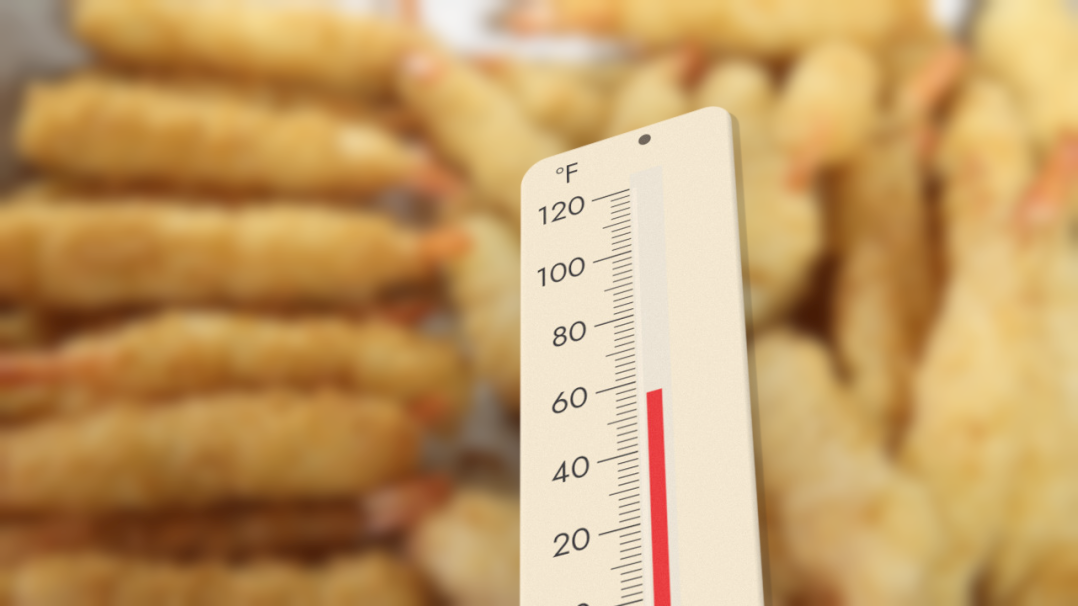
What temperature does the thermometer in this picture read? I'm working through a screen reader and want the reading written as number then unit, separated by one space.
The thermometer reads 56 °F
